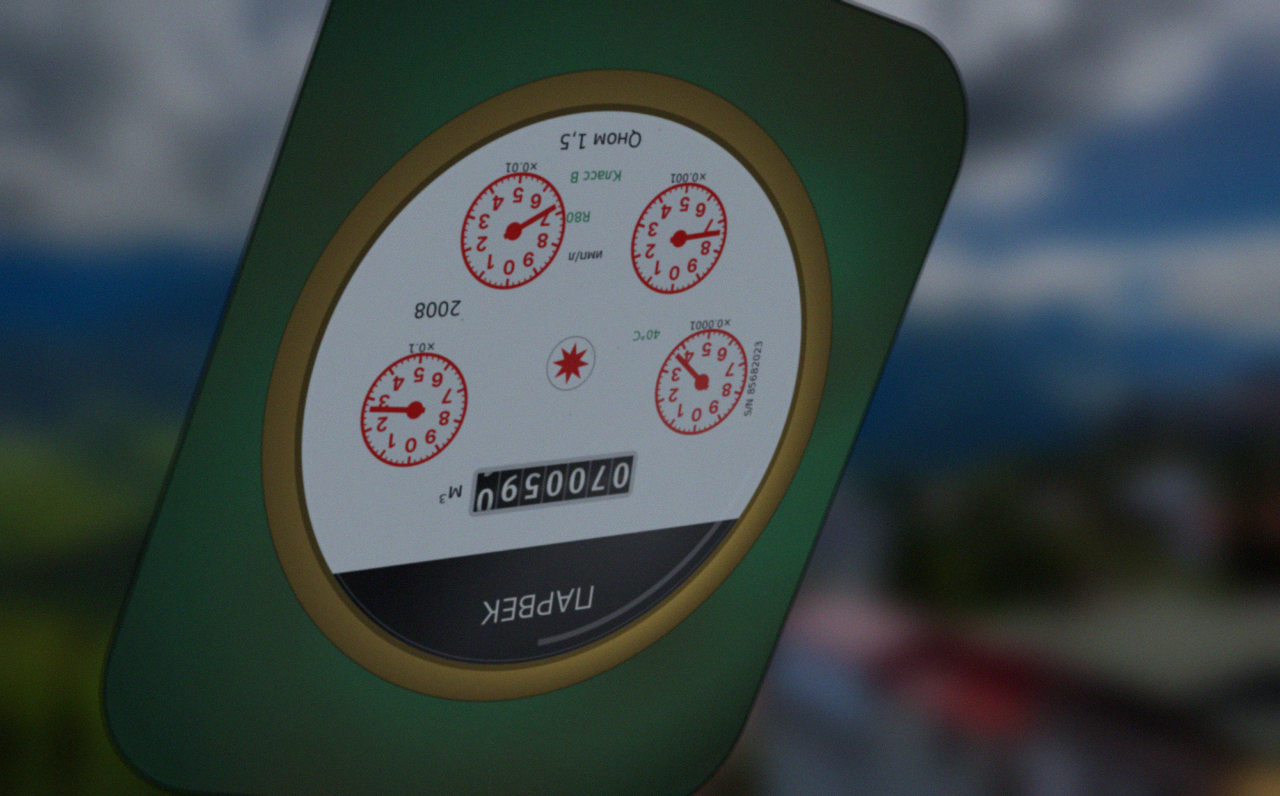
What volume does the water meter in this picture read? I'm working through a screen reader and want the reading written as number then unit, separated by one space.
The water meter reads 700590.2673 m³
